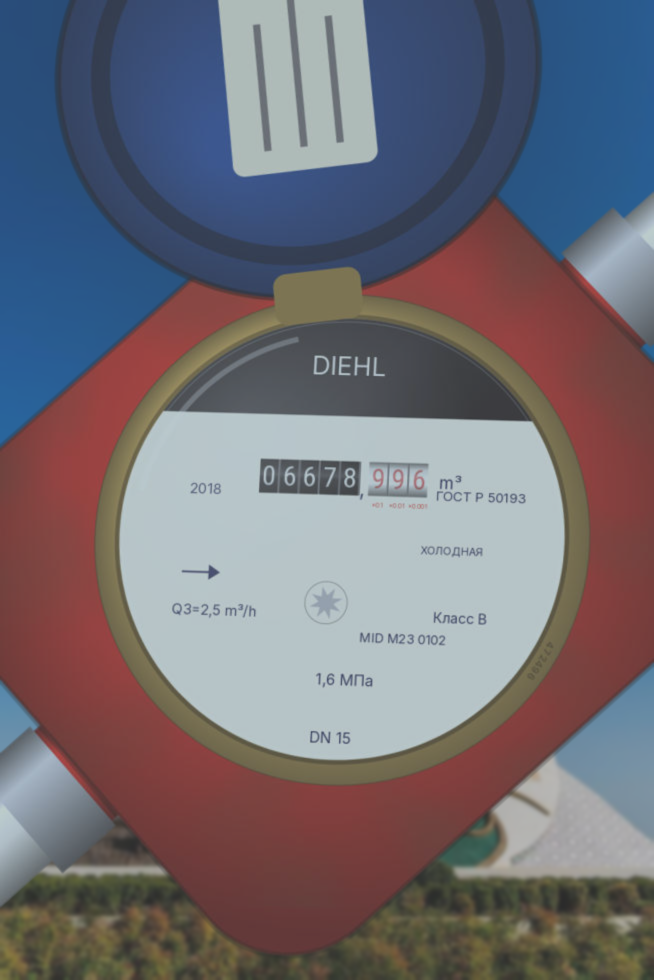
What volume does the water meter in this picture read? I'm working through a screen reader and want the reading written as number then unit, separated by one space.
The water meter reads 6678.996 m³
